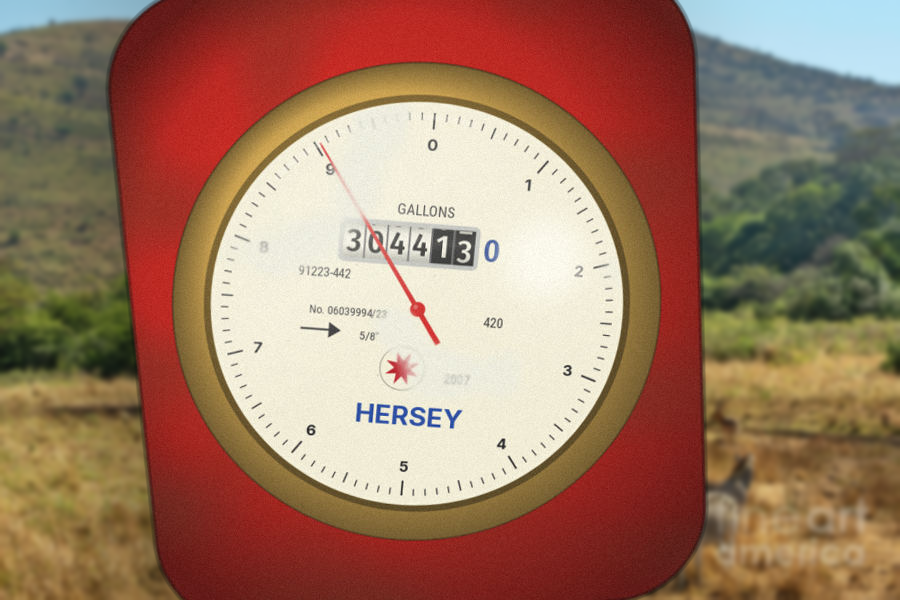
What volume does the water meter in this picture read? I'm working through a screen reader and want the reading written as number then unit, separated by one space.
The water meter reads 3044129.0 gal
